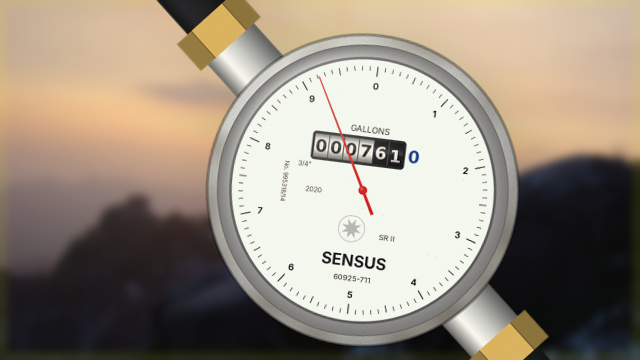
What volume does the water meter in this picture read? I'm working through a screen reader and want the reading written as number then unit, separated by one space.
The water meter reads 7609.2 gal
